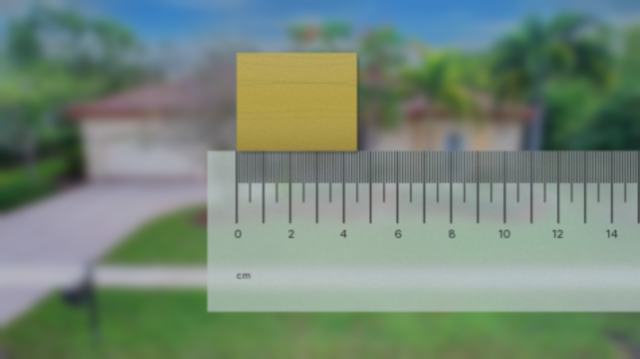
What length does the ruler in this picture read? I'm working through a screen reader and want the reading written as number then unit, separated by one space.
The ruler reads 4.5 cm
